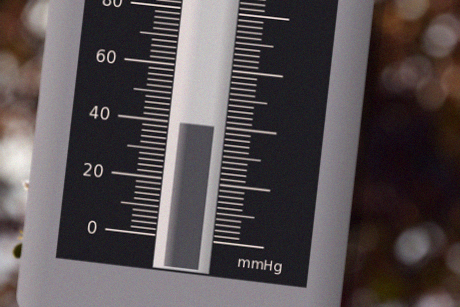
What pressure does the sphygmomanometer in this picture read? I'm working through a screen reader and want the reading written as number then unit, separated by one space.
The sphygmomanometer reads 40 mmHg
